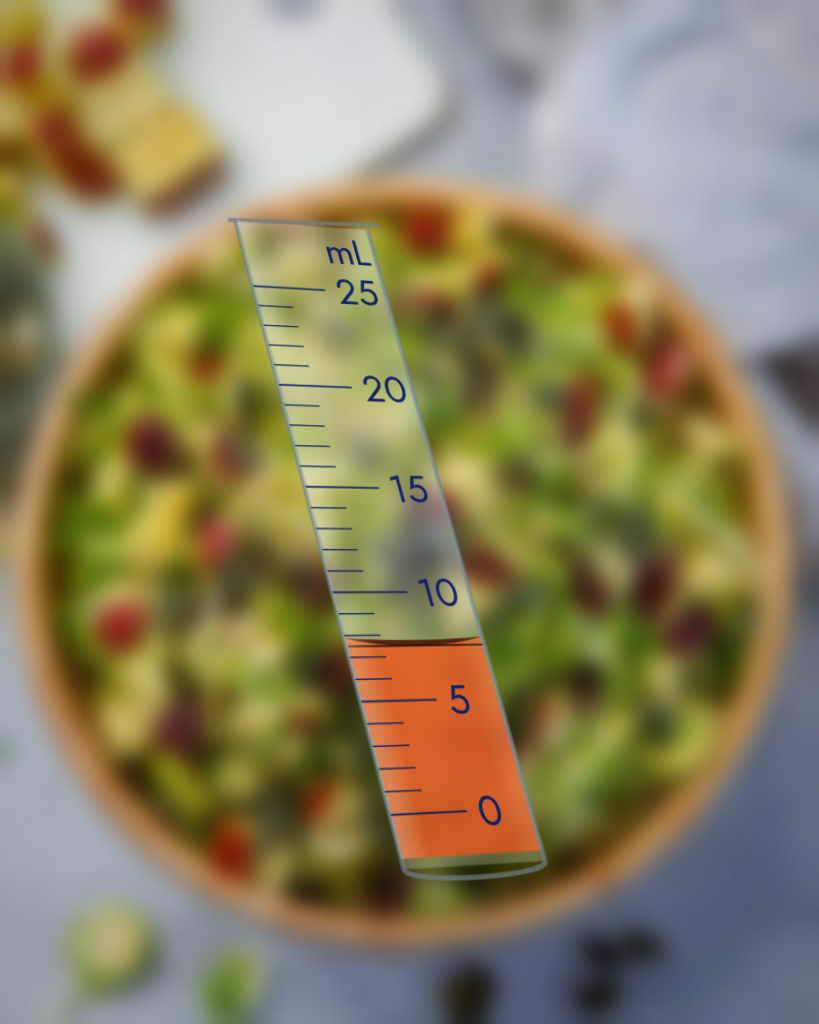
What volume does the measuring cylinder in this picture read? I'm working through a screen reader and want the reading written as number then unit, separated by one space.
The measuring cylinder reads 7.5 mL
